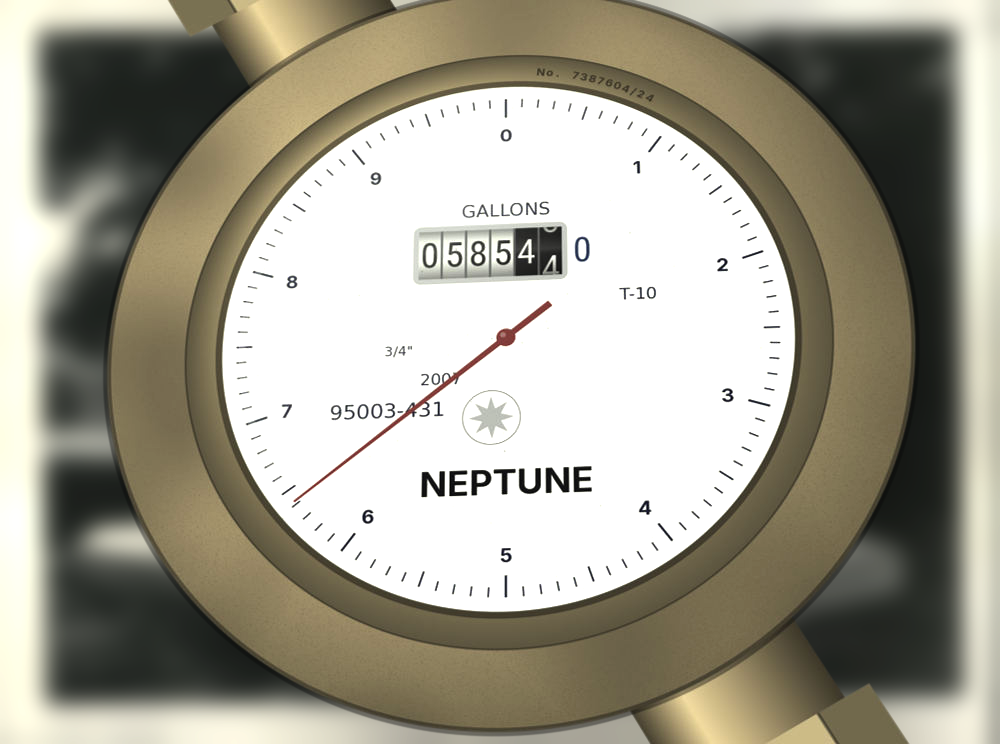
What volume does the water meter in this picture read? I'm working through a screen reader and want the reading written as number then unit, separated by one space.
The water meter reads 585436.4 gal
